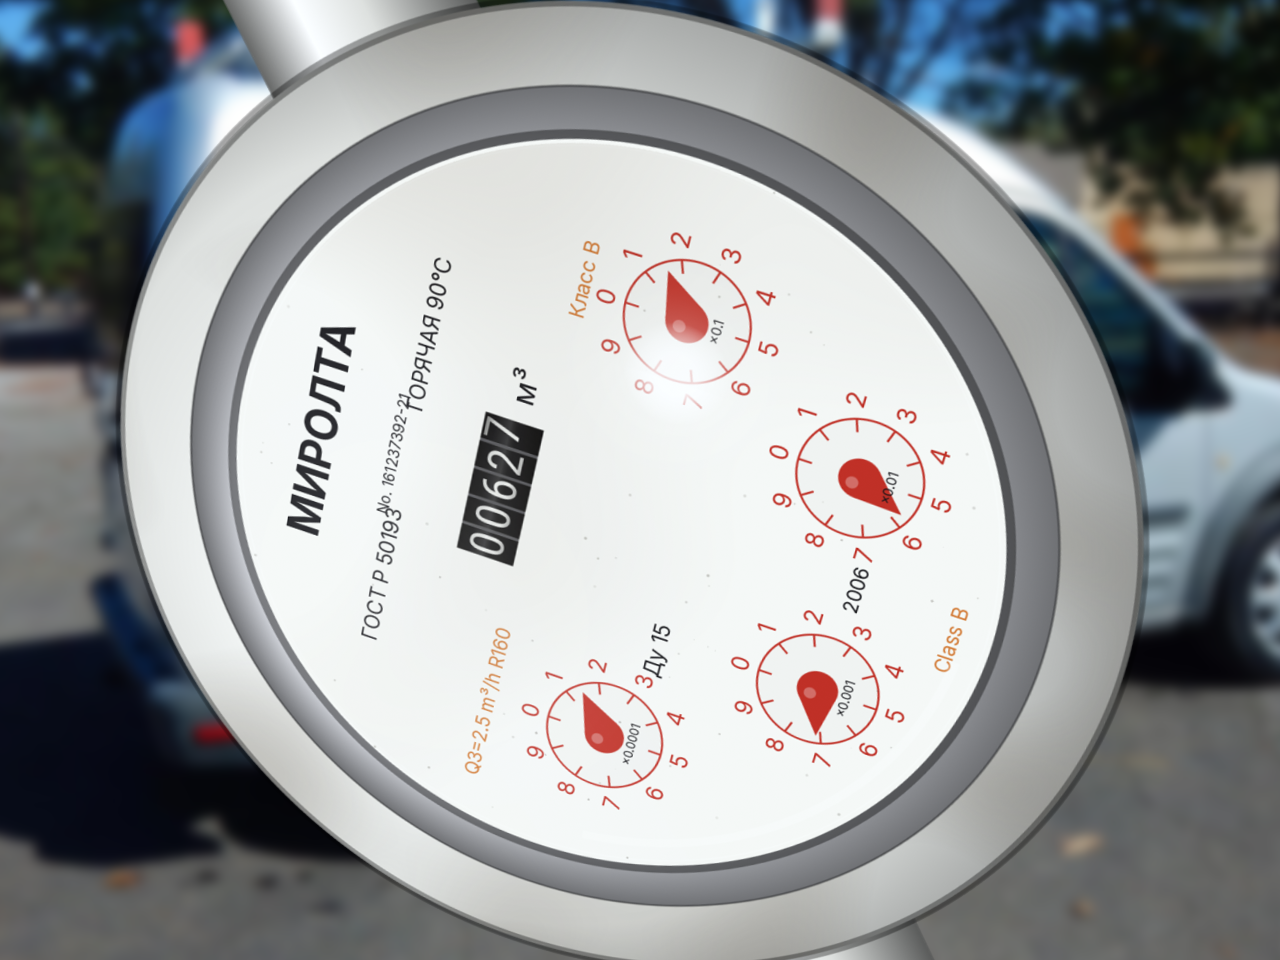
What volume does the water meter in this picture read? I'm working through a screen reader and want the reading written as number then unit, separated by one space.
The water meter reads 627.1571 m³
